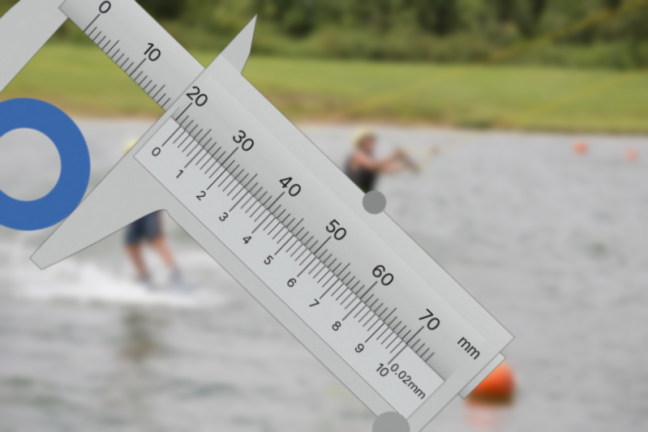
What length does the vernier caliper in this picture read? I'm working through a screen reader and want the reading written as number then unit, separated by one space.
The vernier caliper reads 21.2 mm
